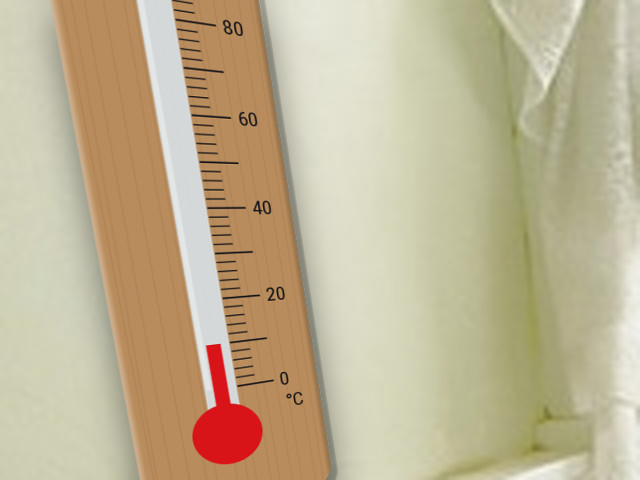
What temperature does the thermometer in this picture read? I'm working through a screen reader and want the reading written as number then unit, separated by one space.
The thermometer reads 10 °C
